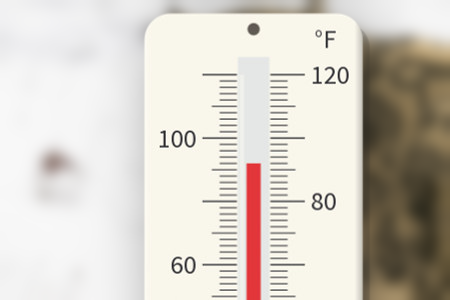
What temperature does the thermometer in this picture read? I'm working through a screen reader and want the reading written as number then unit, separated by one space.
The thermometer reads 92 °F
